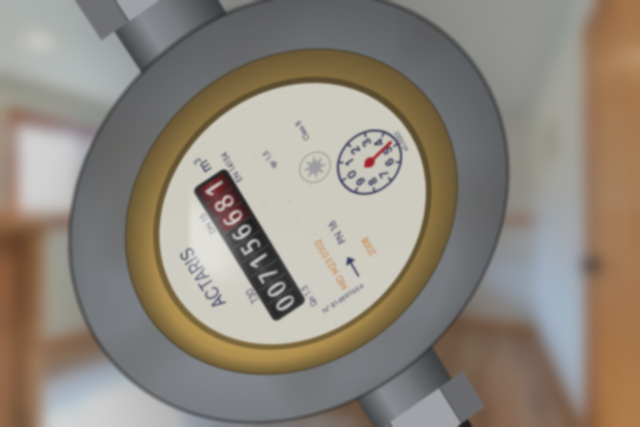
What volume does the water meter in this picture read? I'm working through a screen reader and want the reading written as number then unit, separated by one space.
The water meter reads 7156.6814 m³
